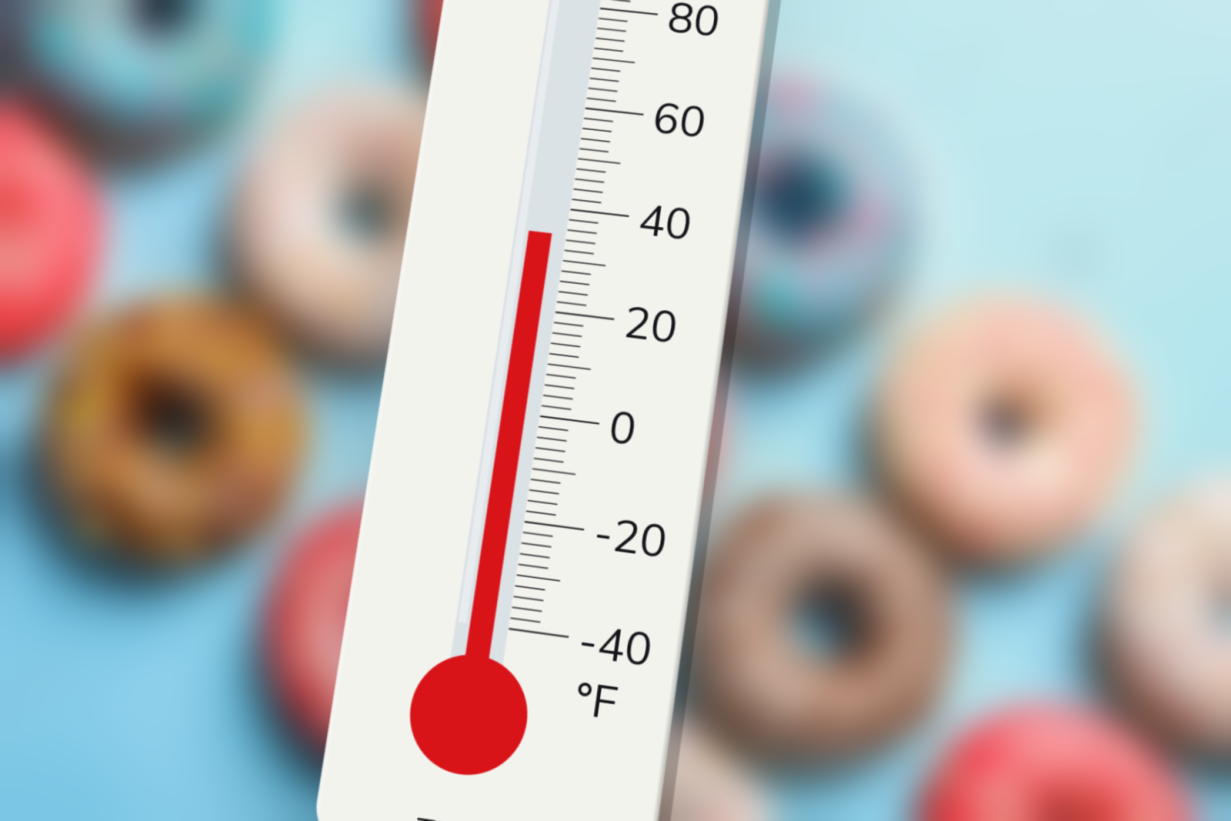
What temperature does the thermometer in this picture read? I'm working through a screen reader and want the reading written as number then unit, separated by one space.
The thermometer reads 35 °F
